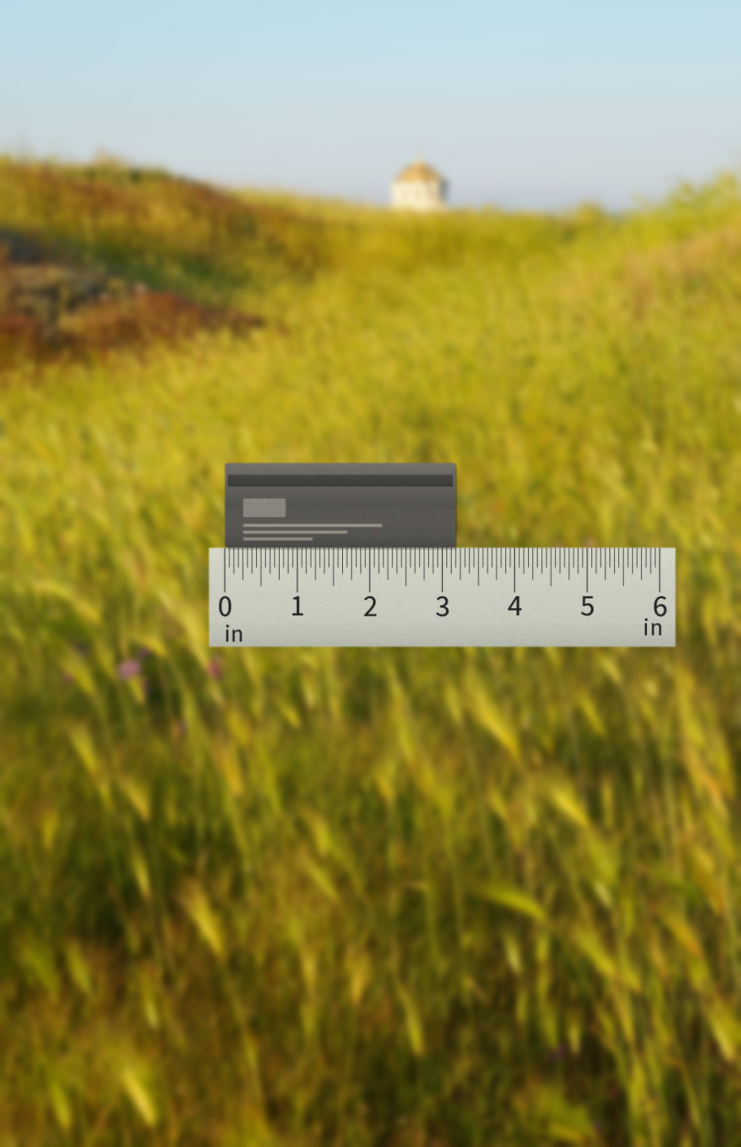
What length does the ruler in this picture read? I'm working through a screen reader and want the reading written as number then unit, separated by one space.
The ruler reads 3.1875 in
